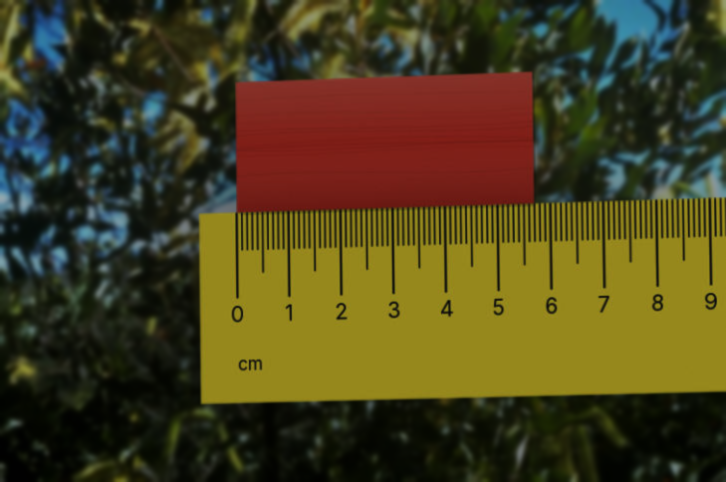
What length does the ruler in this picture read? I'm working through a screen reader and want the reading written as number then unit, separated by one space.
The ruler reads 5.7 cm
